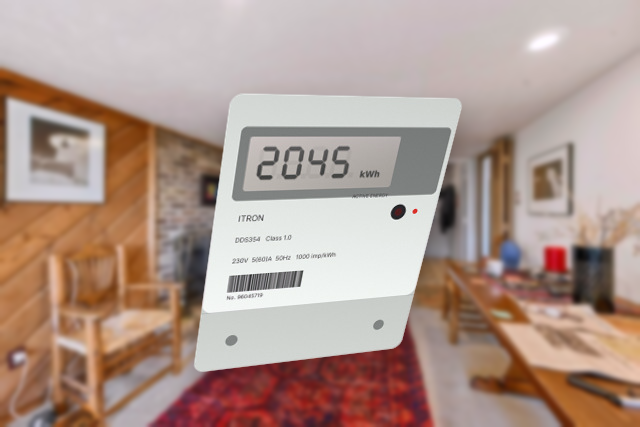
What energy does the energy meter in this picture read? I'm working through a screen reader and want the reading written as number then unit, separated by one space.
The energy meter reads 2045 kWh
